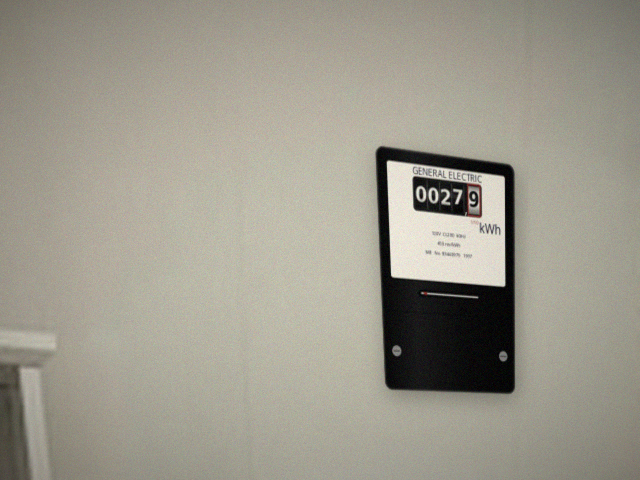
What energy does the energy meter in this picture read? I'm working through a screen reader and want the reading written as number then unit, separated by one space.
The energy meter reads 27.9 kWh
